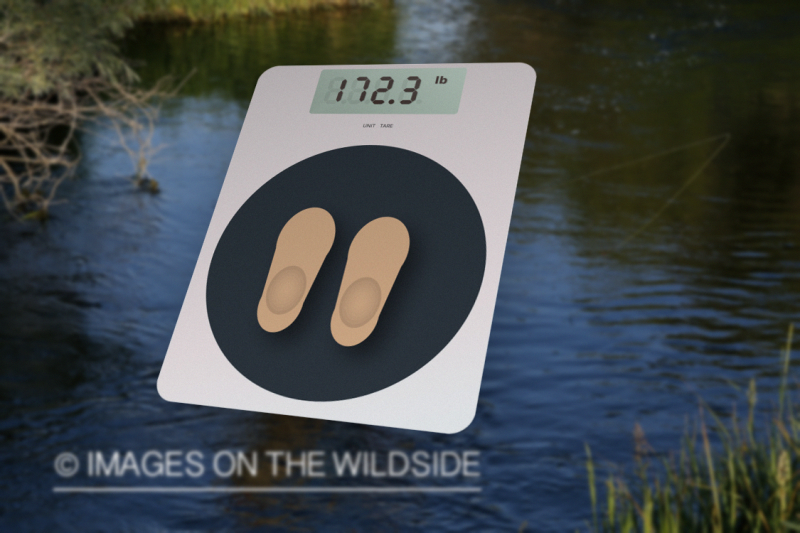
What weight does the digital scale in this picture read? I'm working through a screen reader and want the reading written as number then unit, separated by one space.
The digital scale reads 172.3 lb
